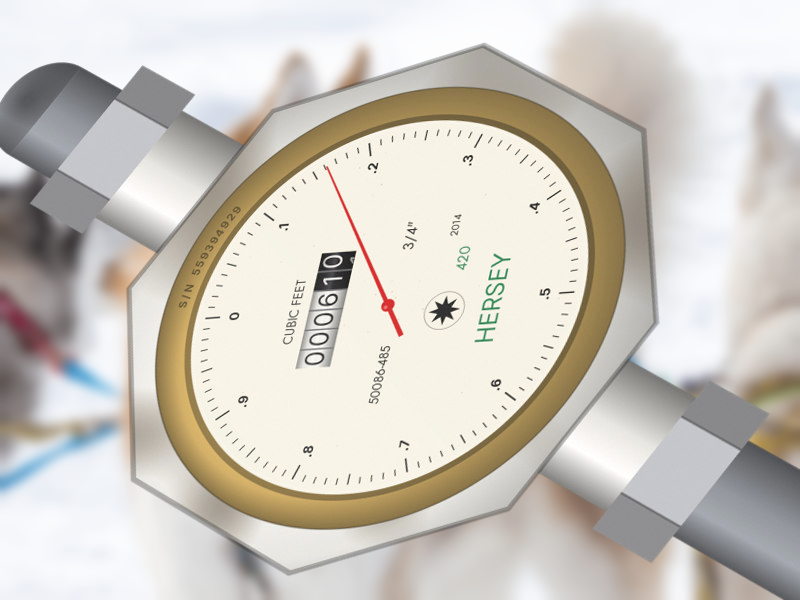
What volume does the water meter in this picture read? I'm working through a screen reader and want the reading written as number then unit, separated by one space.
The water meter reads 610.16 ft³
